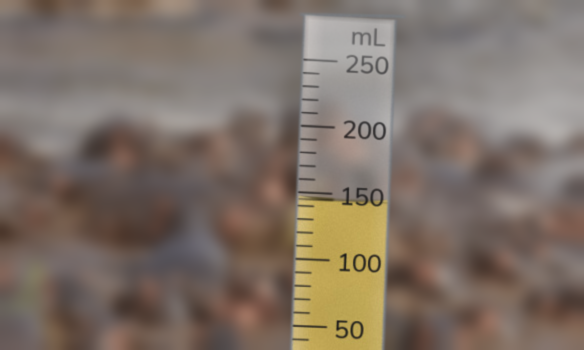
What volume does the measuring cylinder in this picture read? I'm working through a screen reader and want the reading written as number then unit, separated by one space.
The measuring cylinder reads 145 mL
